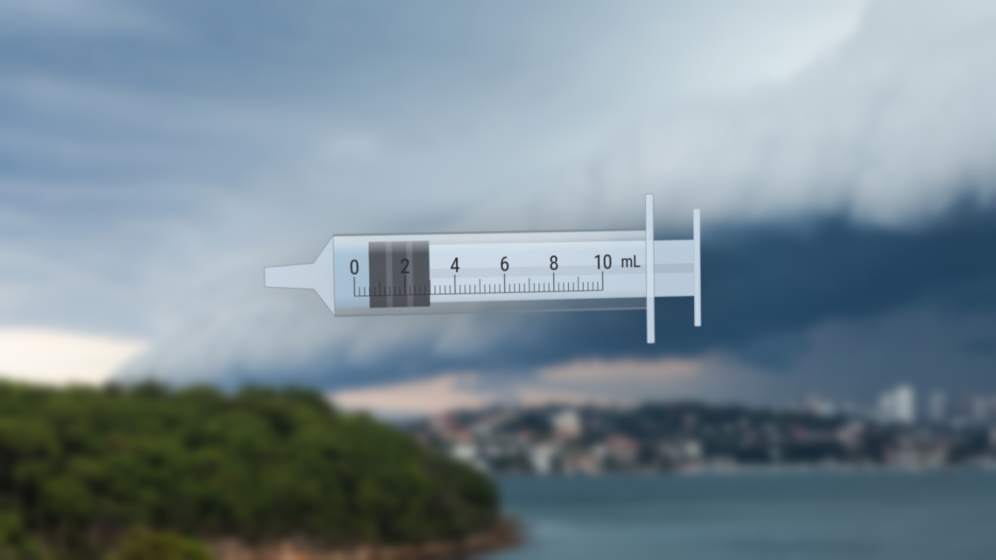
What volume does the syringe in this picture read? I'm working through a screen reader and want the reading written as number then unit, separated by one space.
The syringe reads 0.6 mL
